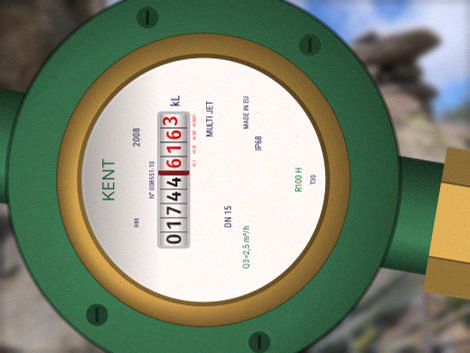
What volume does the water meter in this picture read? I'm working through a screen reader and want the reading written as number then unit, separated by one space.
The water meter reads 1744.6163 kL
